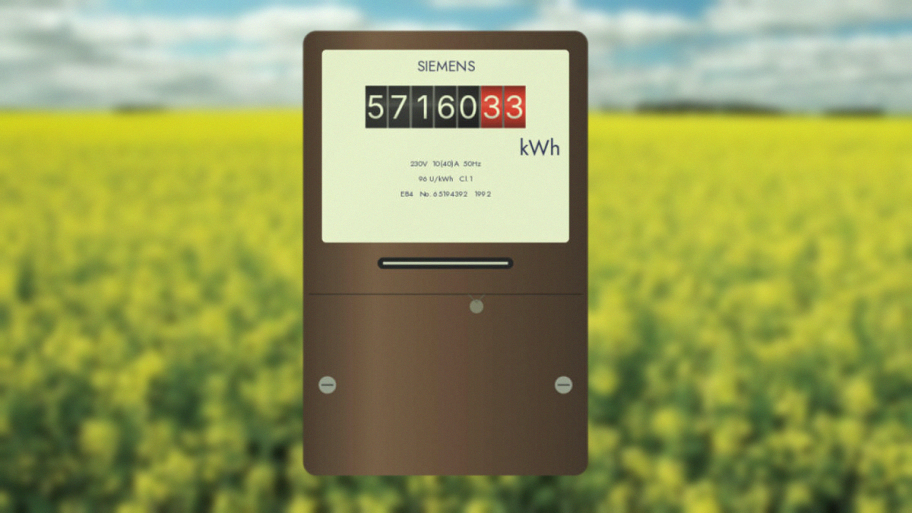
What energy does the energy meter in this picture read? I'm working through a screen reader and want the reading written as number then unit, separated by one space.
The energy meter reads 57160.33 kWh
